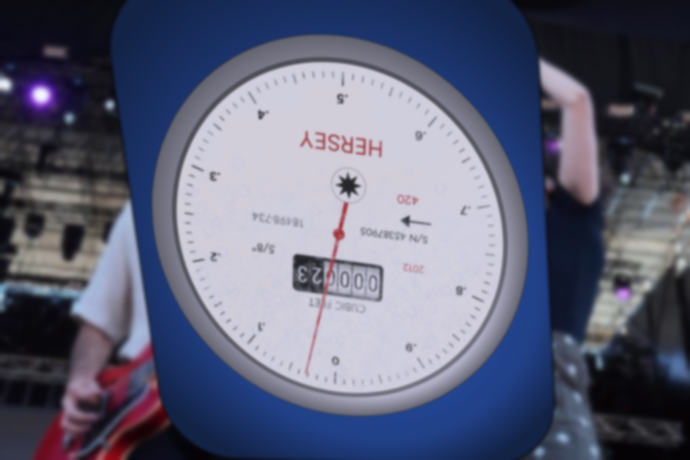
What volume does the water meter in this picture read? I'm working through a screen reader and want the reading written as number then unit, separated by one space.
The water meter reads 23.03 ft³
